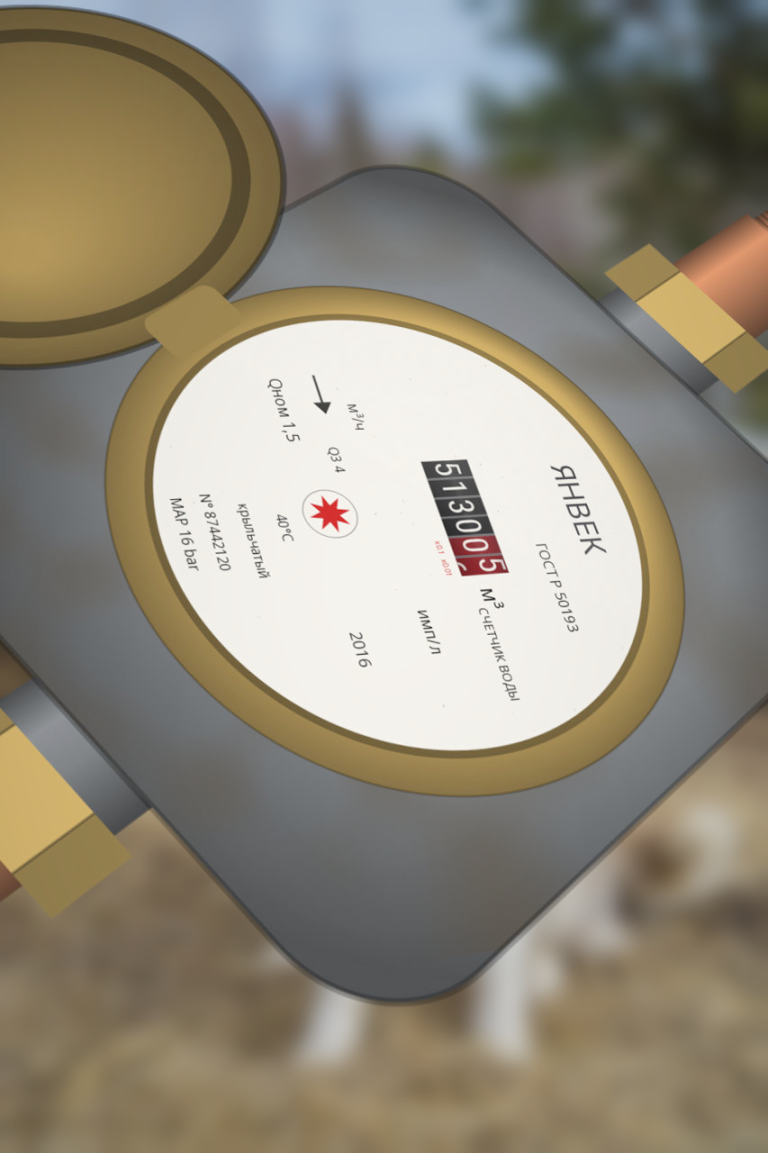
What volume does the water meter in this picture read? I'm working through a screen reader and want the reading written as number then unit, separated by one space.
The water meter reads 5130.05 m³
